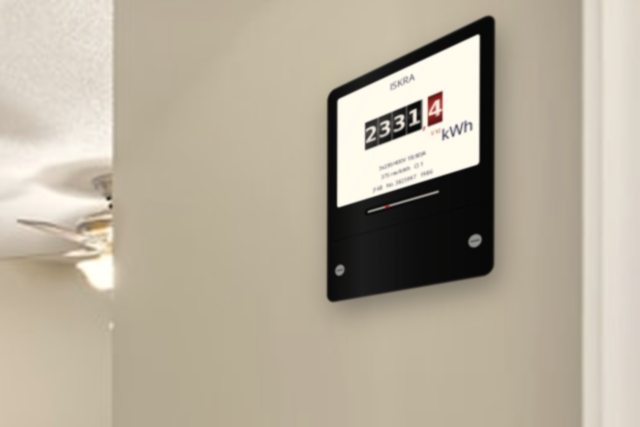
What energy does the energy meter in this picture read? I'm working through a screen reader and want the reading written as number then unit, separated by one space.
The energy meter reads 2331.4 kWh
